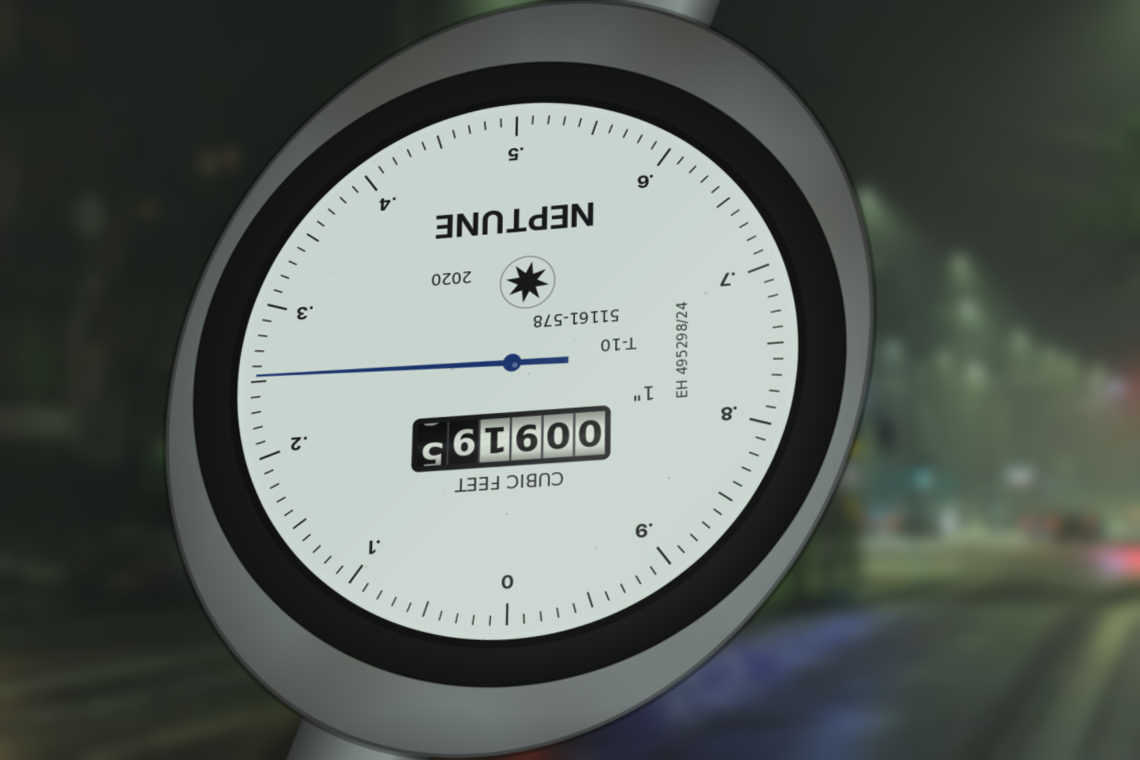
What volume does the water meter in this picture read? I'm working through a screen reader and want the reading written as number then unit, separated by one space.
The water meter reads 9195.25 ft³
